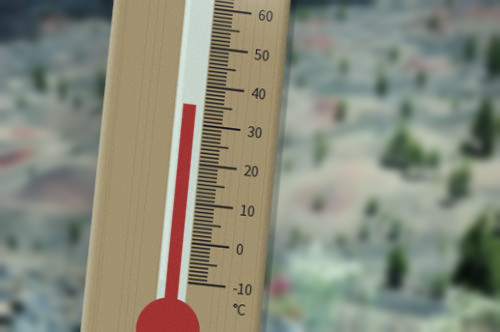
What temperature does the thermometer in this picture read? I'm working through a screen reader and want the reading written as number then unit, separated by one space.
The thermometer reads 35 °C
